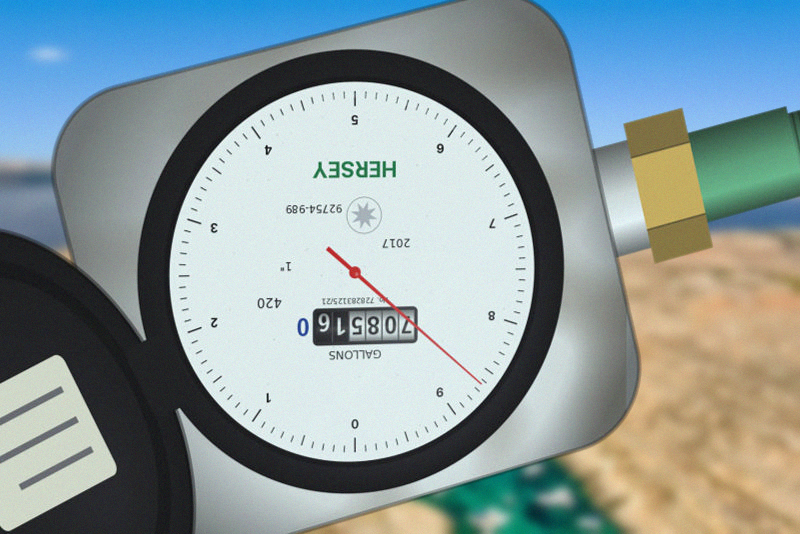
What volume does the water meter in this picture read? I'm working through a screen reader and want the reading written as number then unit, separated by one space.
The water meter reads 7085158.6 gal
